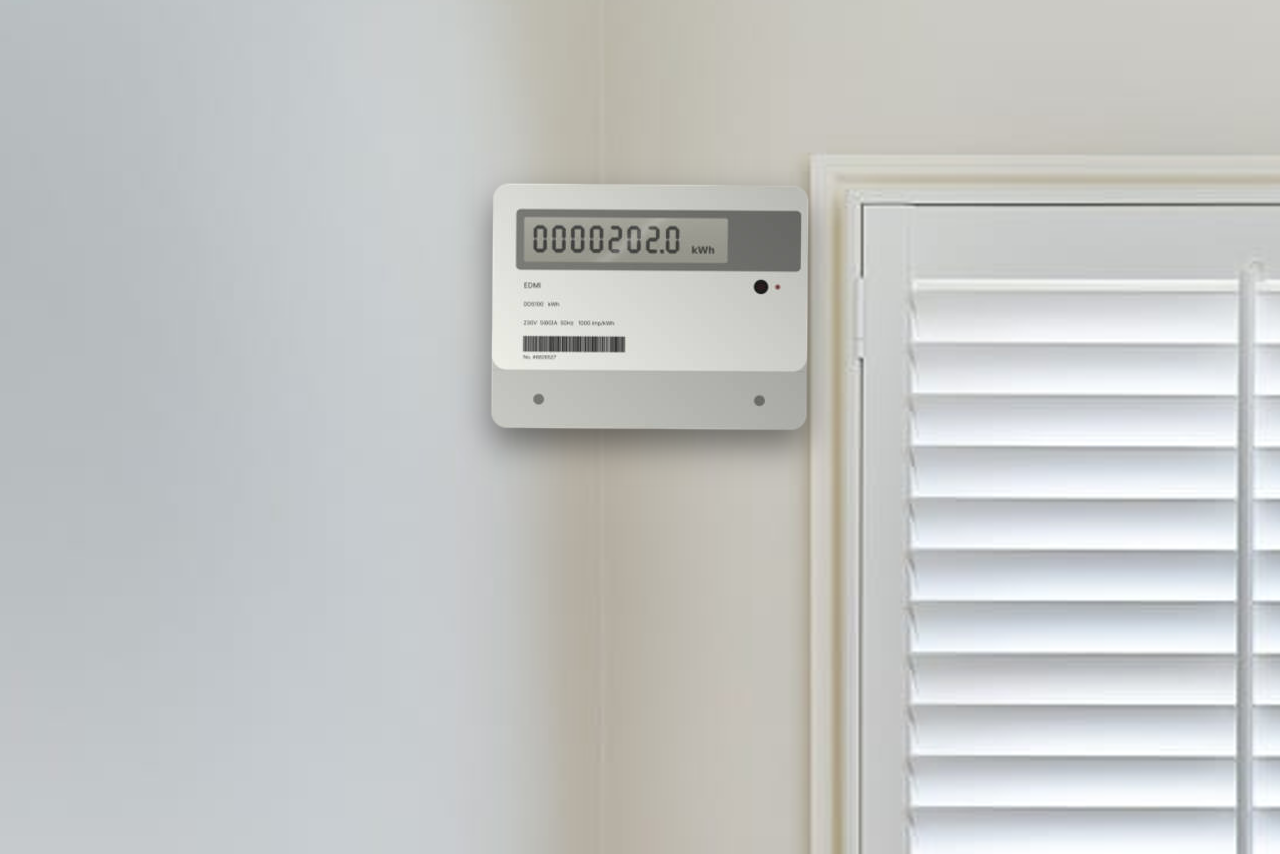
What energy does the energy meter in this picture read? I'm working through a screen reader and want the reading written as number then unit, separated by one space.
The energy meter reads 202.0 kWh
